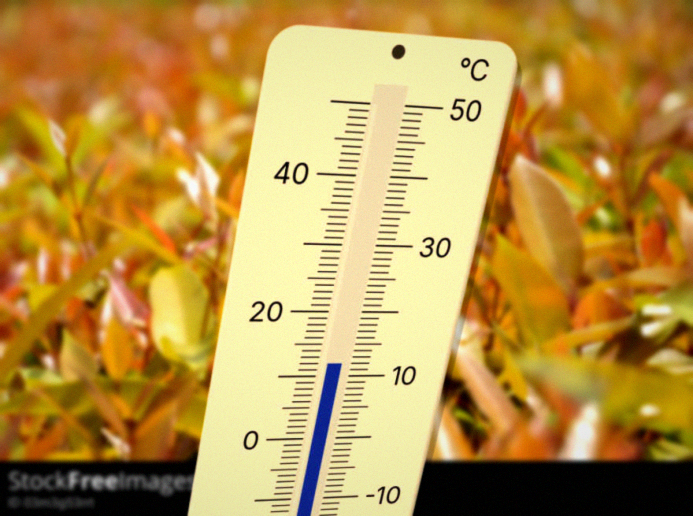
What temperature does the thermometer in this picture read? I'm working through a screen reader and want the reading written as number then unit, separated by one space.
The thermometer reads 12 °C
